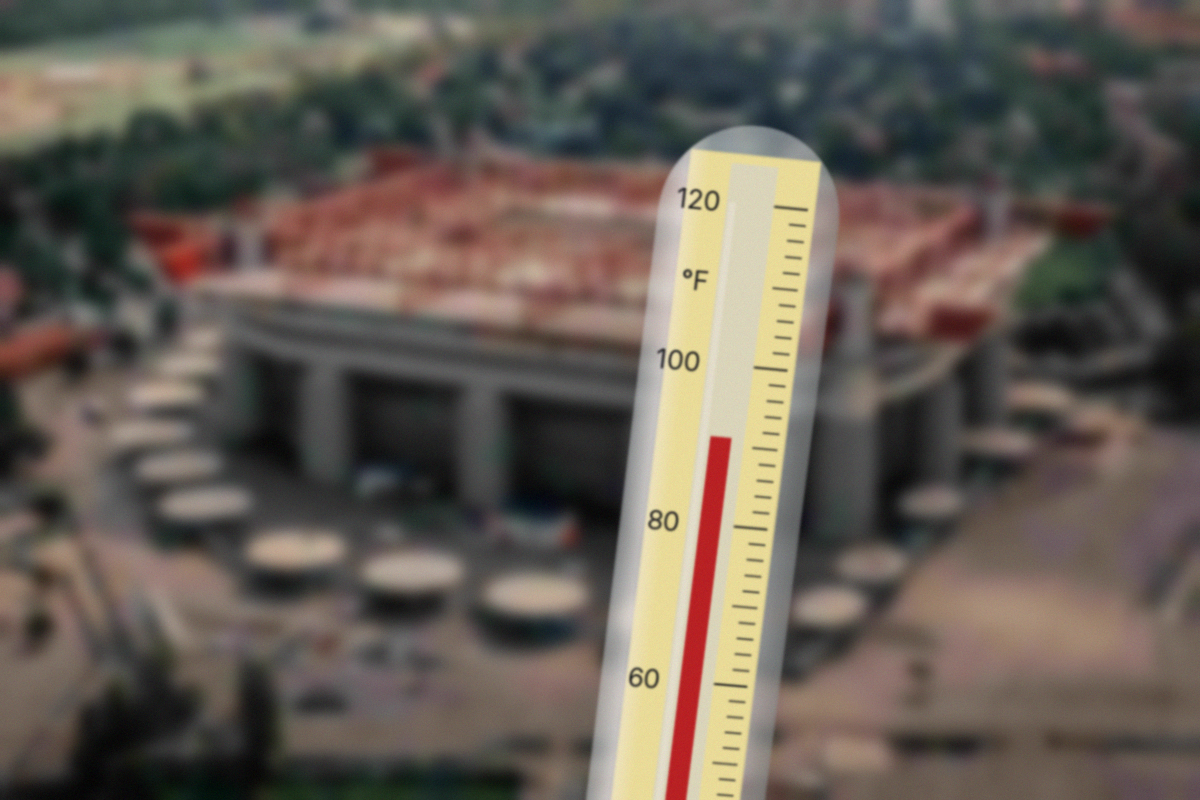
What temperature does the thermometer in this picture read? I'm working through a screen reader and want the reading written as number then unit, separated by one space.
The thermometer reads 91 °F
